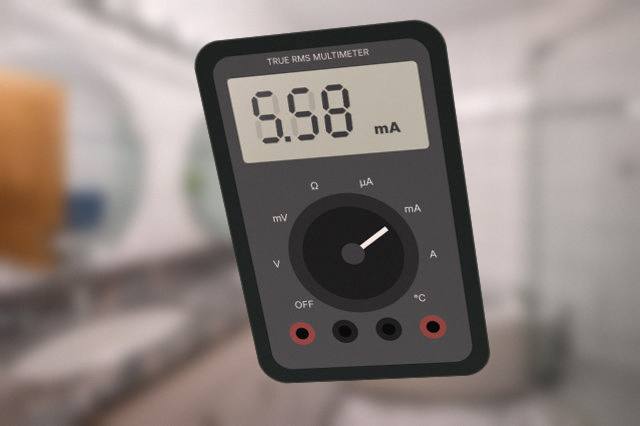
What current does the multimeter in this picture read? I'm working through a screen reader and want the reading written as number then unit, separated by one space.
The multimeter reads 5.58 mA
